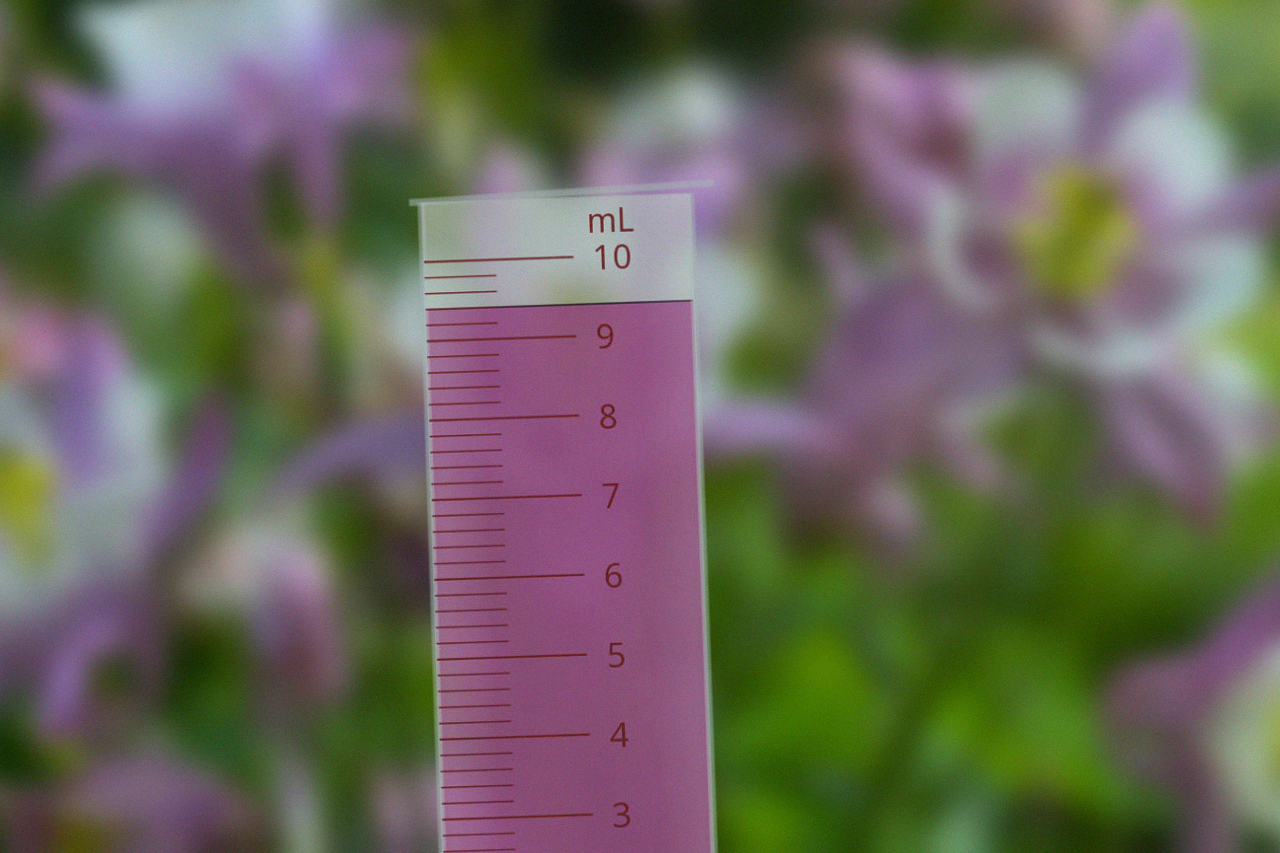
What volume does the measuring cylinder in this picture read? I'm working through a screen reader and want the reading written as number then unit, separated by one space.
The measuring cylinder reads 9.4 mL
